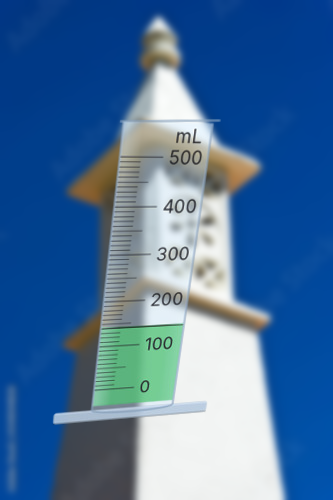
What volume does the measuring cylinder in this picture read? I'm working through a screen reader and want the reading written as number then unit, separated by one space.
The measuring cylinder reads 140 mL
